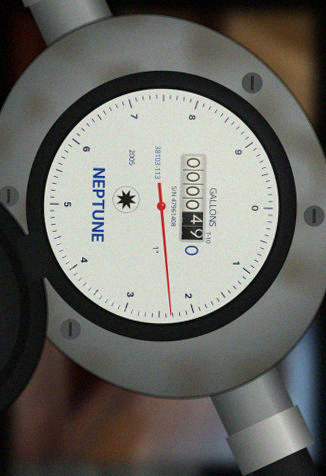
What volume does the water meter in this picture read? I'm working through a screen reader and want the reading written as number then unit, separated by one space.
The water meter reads 492.3 gal
